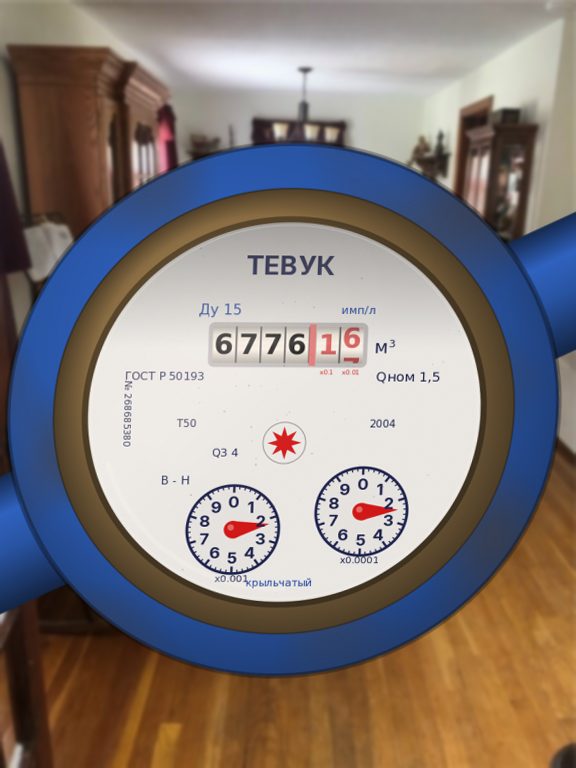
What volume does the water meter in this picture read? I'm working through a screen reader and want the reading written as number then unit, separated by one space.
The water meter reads 6776.1622 m³
